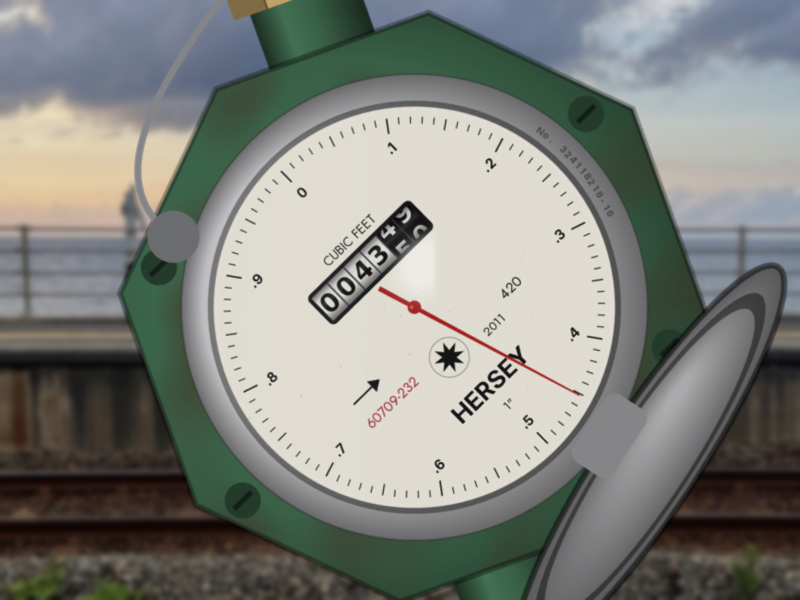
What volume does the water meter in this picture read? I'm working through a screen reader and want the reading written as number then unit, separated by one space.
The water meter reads 4349.45 ft³
